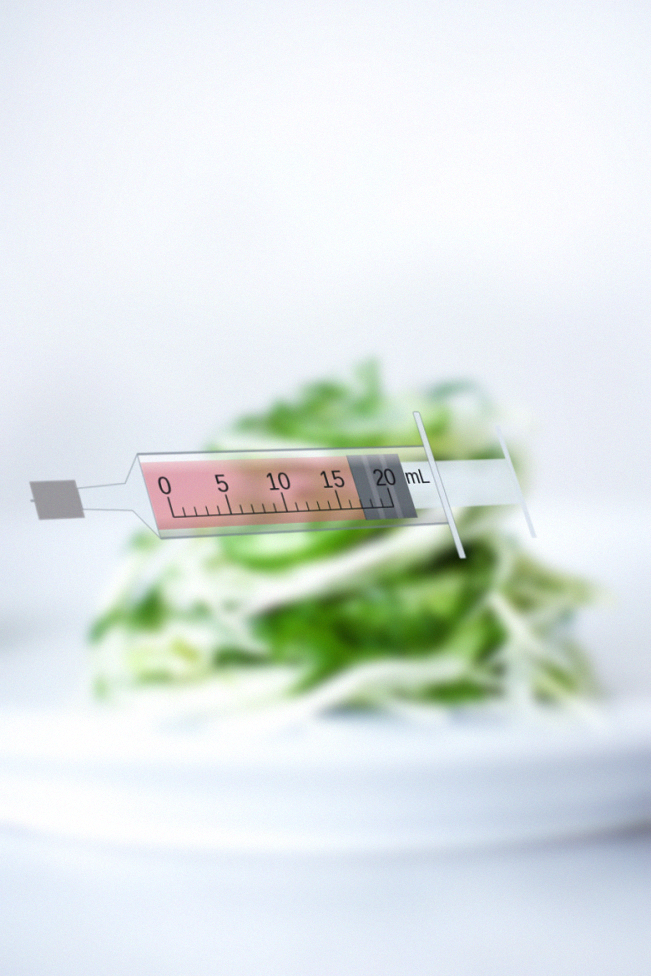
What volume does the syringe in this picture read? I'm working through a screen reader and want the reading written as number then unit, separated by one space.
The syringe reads 17 mL
